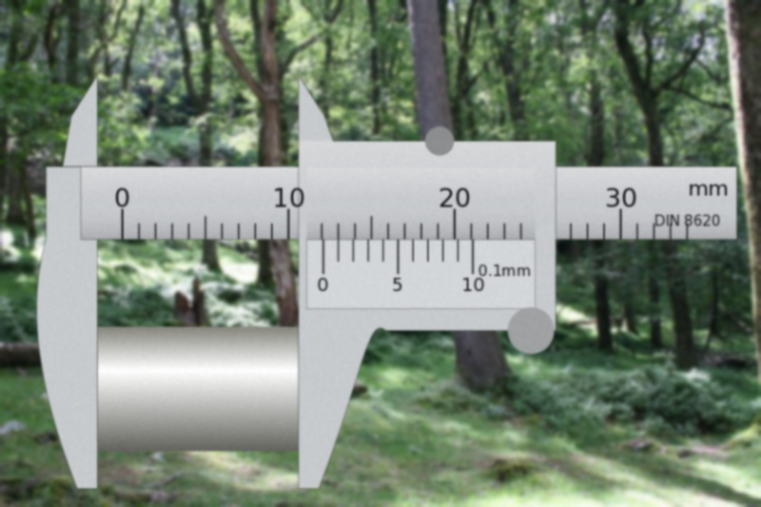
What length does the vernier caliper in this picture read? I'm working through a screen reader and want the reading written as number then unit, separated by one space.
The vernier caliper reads 12.1 mm
